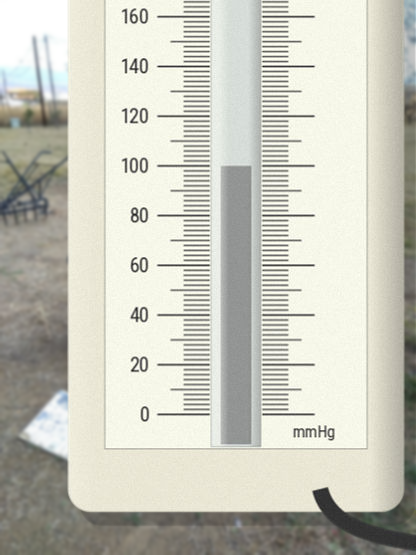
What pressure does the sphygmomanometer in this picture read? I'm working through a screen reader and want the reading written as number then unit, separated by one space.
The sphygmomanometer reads 100 mmHg
